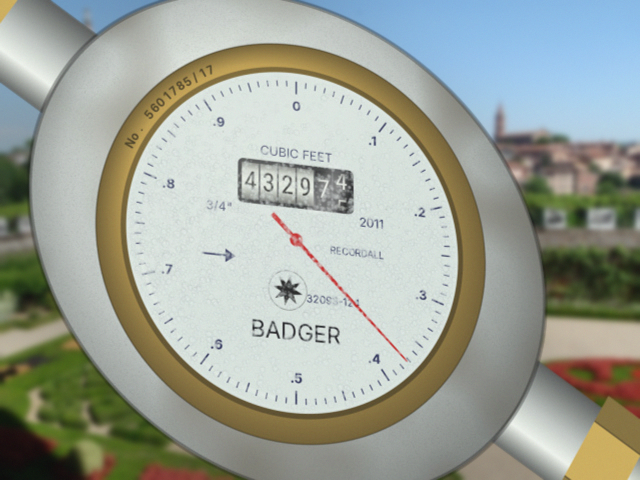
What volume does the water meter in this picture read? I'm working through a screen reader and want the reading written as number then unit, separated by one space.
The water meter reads 432974.37 ft³
